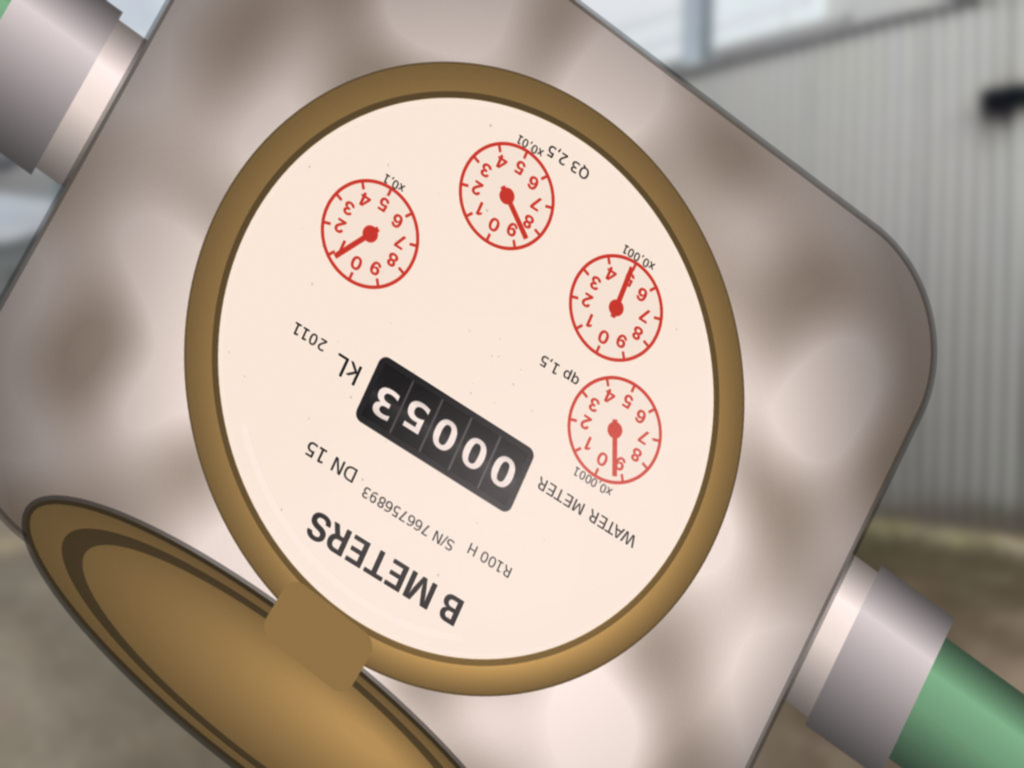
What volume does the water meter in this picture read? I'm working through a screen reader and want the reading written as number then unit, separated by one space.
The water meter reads 53.0849 kL
